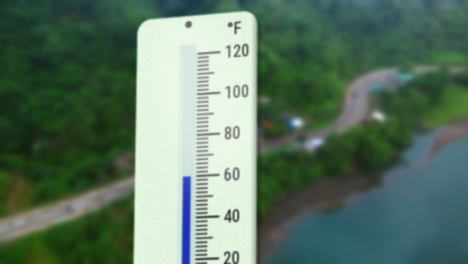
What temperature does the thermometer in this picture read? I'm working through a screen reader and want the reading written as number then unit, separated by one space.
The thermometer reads 60 °F
